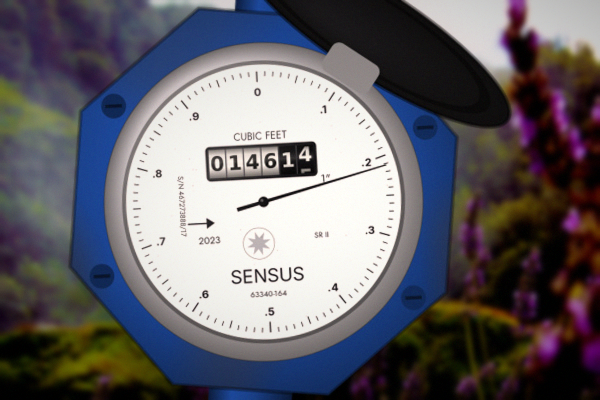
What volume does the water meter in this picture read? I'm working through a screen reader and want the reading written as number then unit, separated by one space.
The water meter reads 14614.21 ft³
